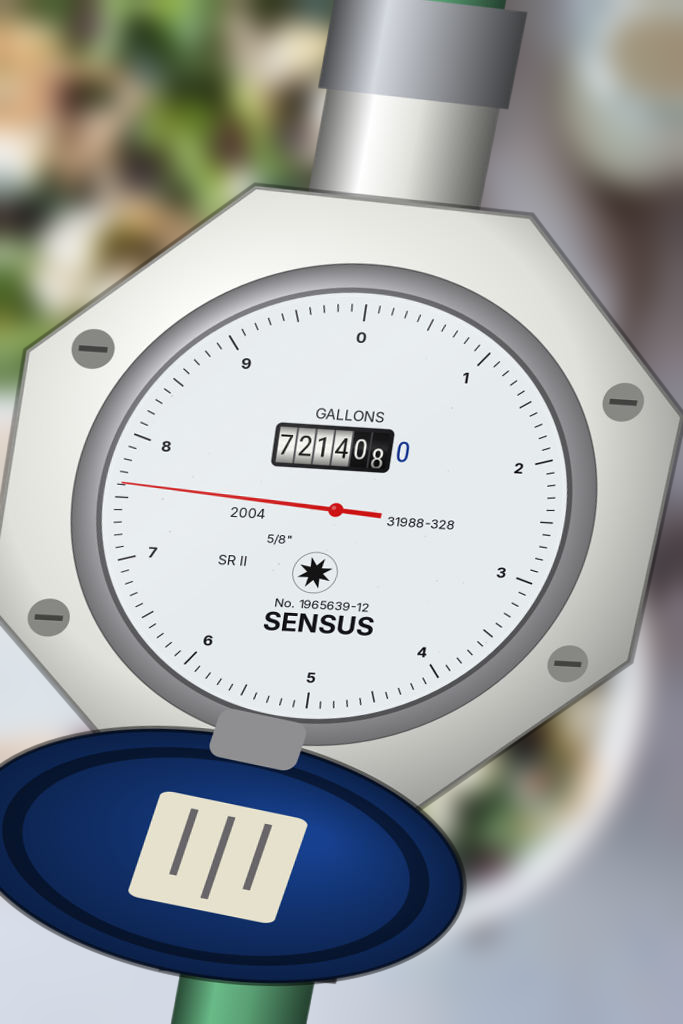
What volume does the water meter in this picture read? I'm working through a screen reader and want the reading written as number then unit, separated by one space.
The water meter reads 7214077.6 gal
